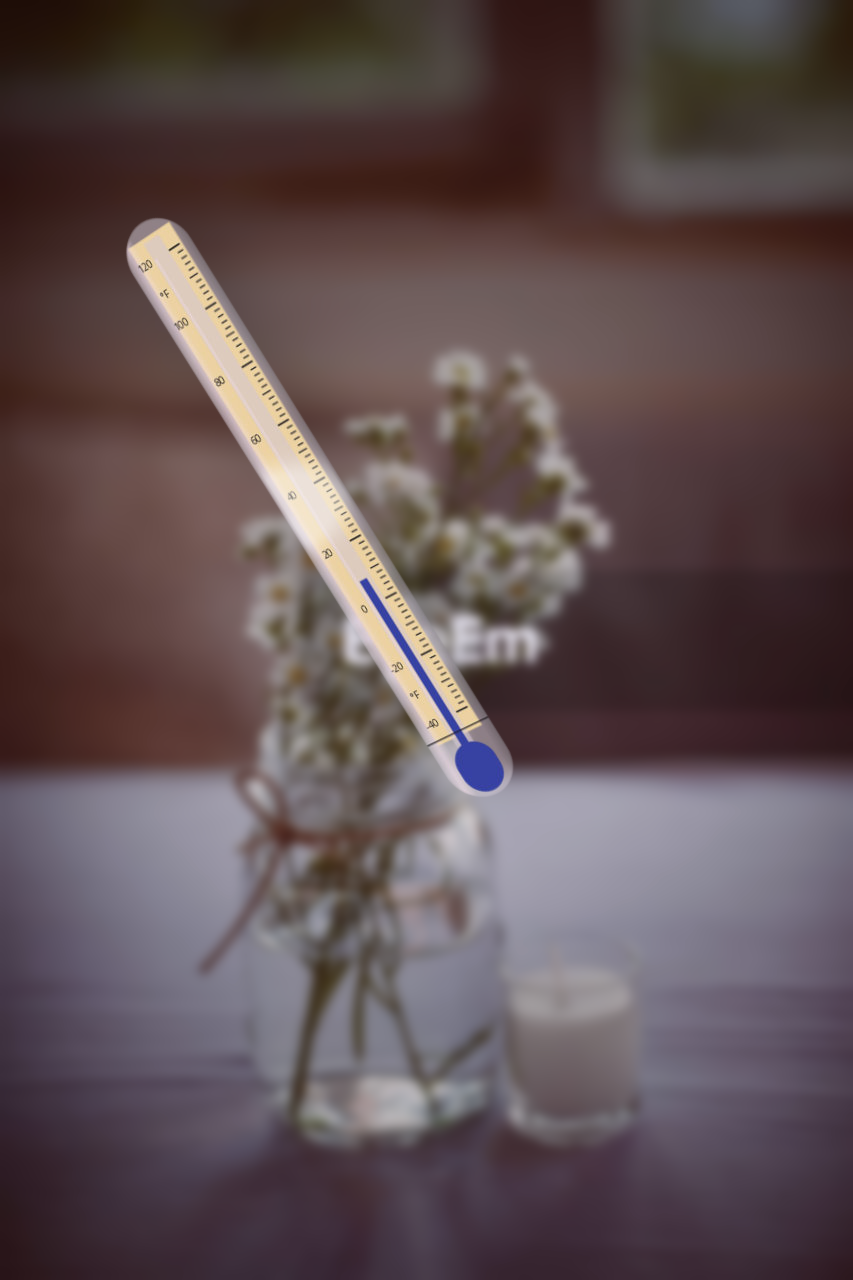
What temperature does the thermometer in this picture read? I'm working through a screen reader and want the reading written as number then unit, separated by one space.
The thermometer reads 8 °F
